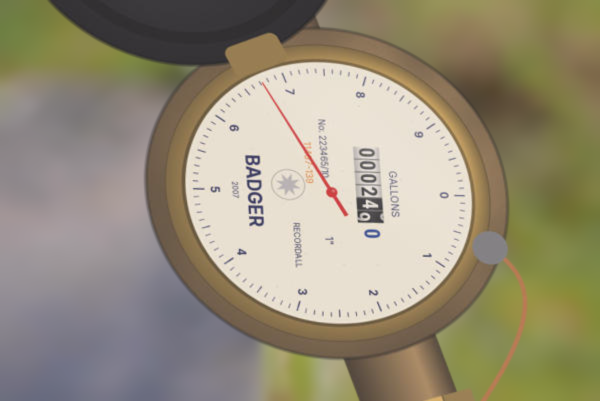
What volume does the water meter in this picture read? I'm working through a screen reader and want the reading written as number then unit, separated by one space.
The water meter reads 2486.7 gal
